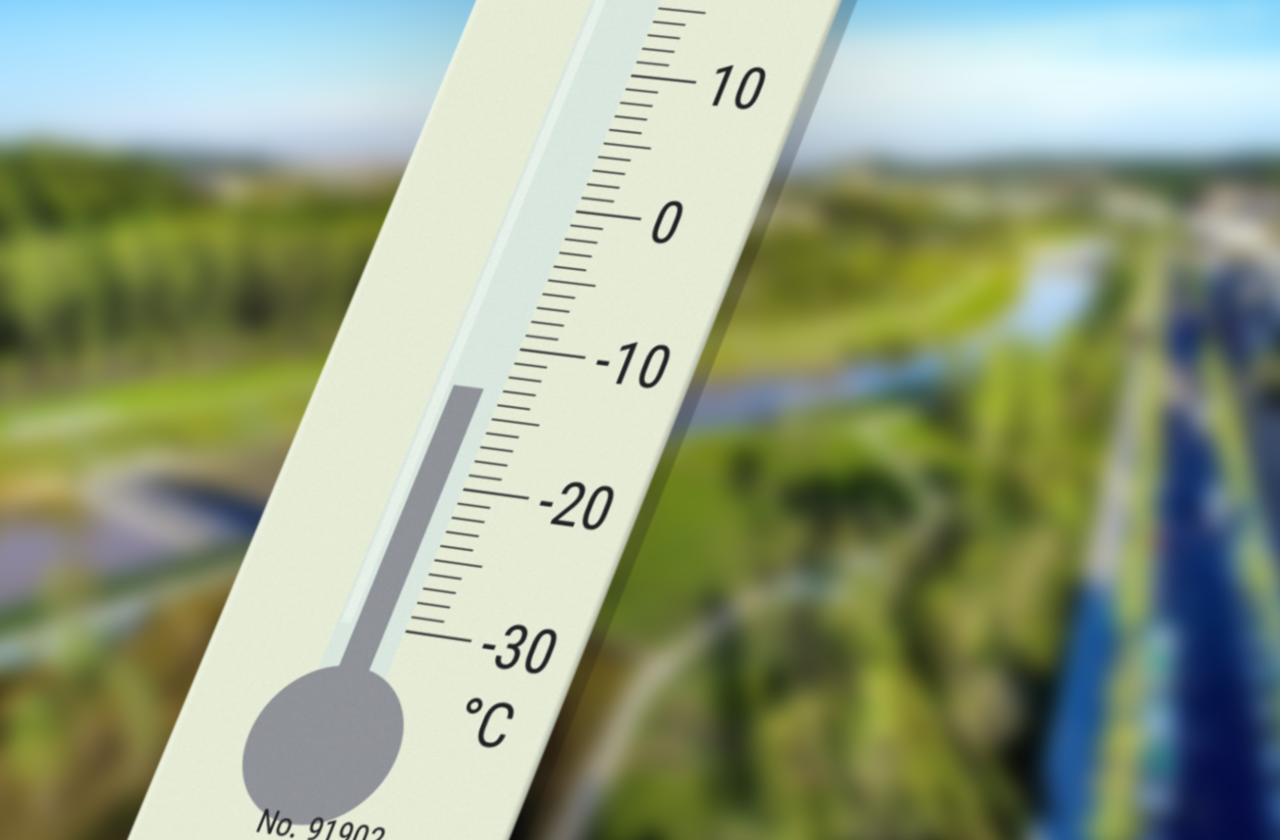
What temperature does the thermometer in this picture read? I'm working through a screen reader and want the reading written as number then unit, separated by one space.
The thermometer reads -13 °C
